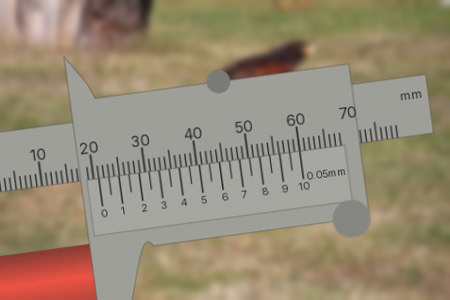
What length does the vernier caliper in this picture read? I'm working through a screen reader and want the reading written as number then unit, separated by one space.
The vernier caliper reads 21.0 mm
